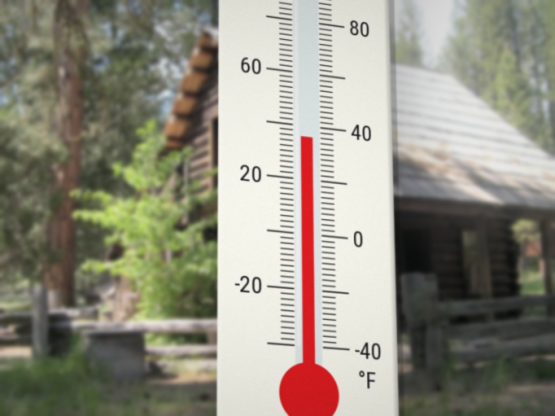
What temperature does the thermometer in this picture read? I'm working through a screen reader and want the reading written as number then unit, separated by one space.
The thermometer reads 36 °F
